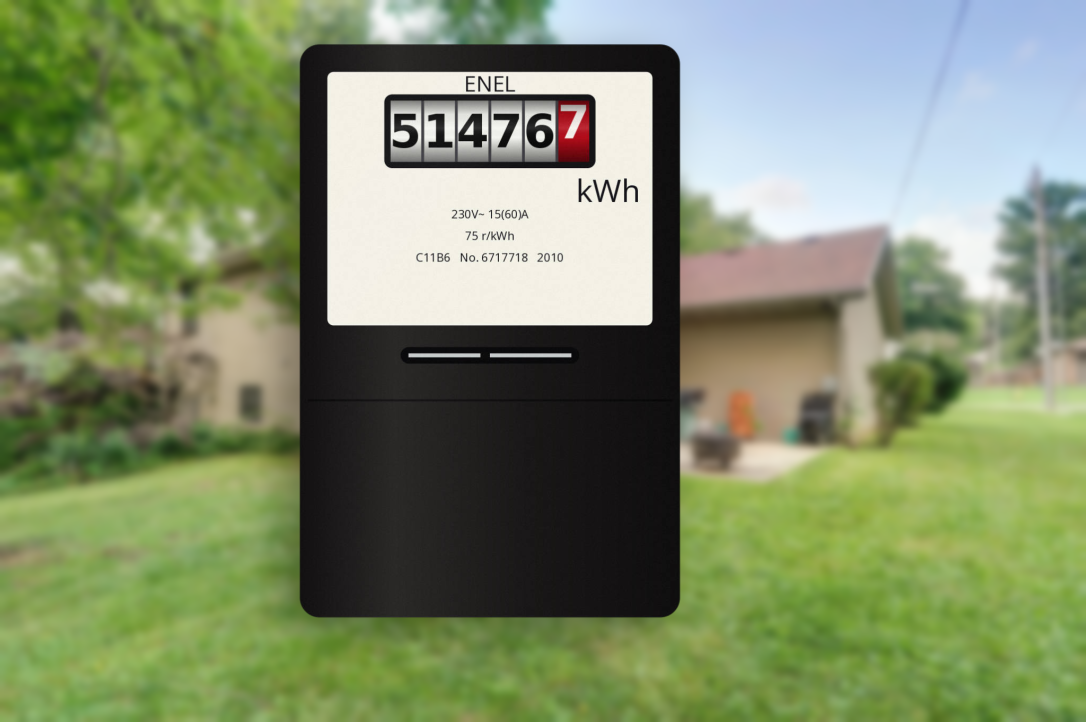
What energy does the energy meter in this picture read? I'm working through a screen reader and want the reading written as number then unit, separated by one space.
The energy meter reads 51476.7 kWh
